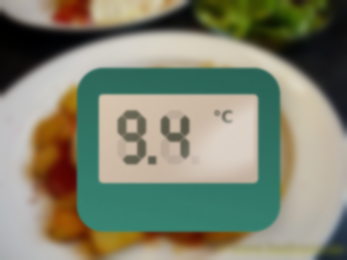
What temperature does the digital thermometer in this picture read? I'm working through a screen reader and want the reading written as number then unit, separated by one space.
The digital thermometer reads 9.4 °C
